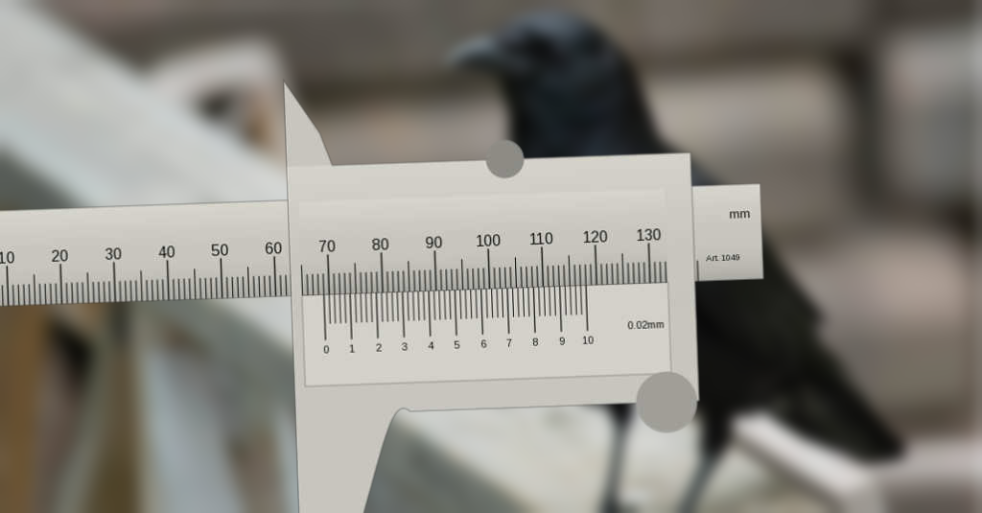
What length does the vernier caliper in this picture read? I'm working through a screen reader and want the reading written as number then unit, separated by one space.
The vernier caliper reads 69.0 mm
